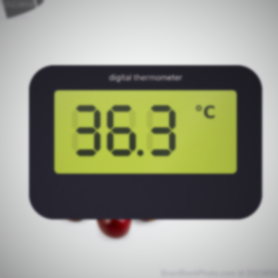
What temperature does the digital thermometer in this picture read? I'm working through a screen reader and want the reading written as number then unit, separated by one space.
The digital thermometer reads 36.3 °C
